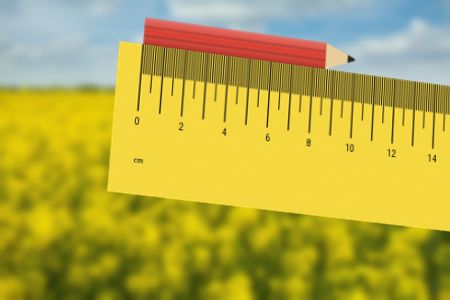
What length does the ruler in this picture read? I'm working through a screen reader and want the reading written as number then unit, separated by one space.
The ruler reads 10 cm
